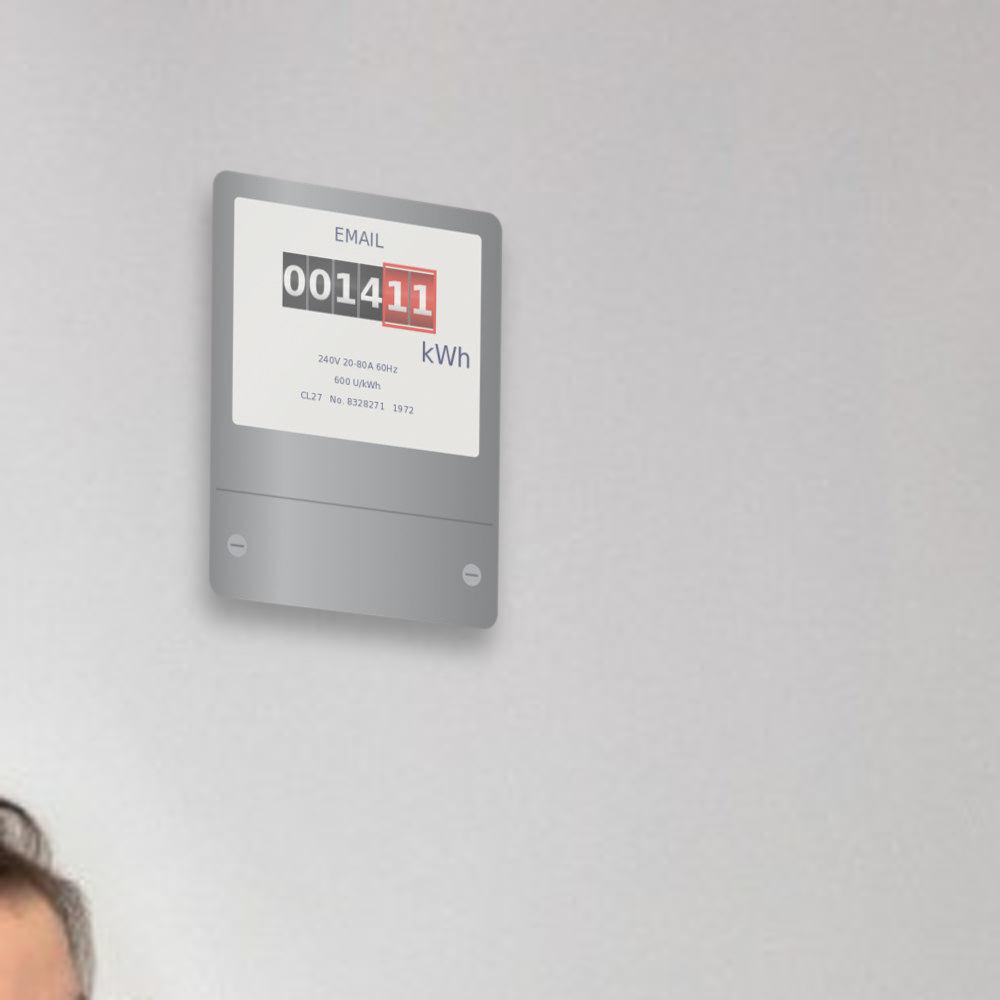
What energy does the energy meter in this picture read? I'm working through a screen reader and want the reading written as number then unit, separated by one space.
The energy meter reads 14.11 kWh
